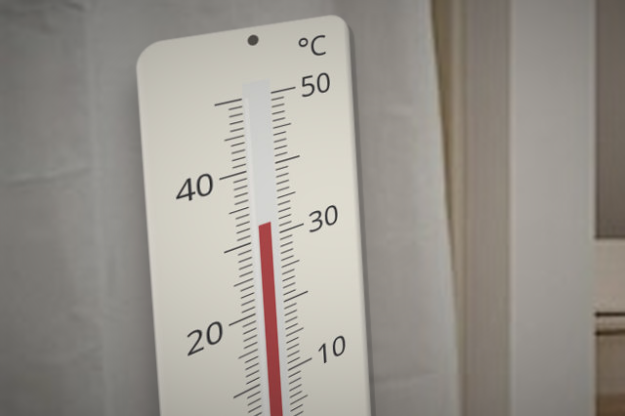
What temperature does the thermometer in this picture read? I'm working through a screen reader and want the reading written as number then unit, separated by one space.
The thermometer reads 32 °C
